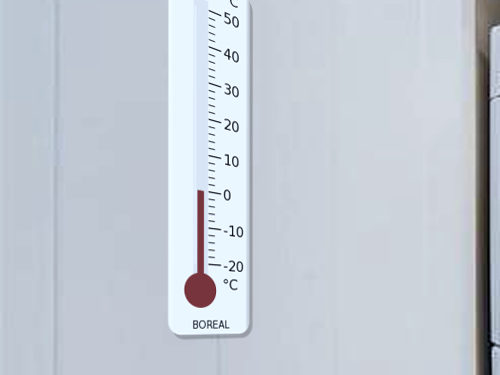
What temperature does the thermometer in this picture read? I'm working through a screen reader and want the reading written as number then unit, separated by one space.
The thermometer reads 0 °C
